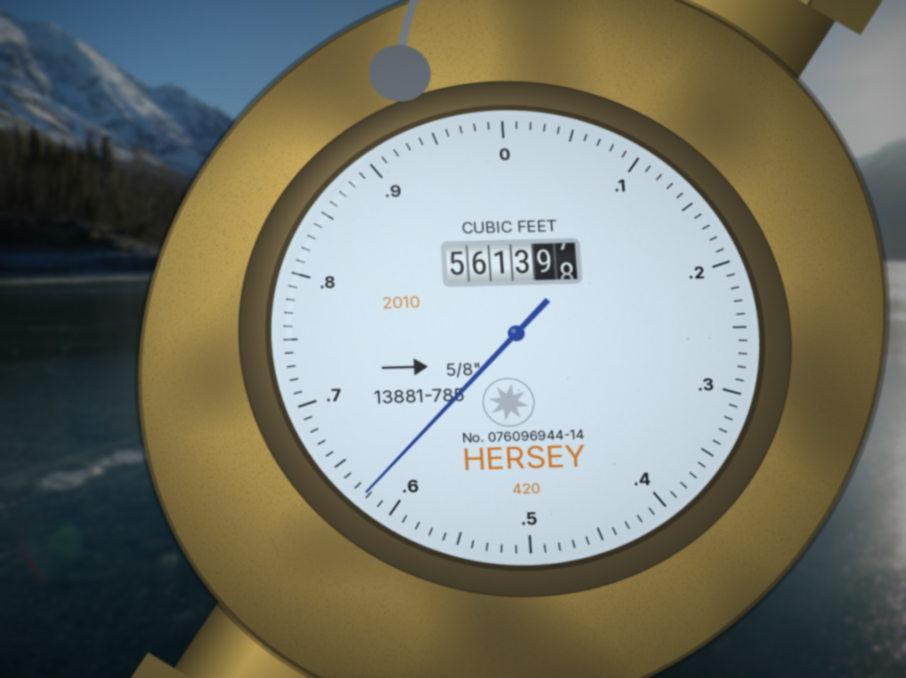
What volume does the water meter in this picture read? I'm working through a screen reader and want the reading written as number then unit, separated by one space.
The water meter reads 561397.62 ft³
